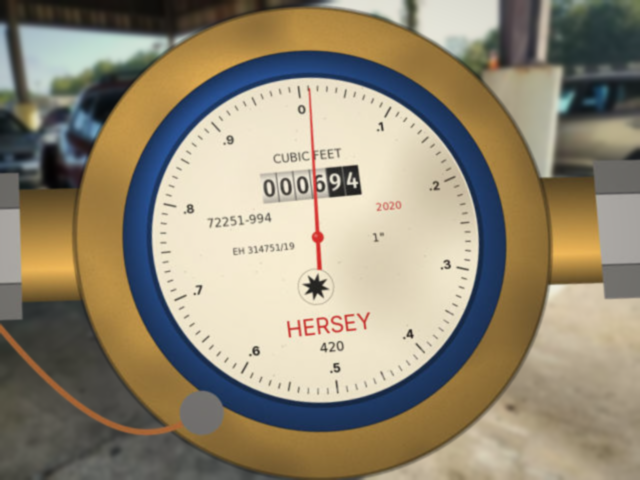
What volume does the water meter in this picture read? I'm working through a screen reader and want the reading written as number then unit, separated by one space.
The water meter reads 694.01 ft³
